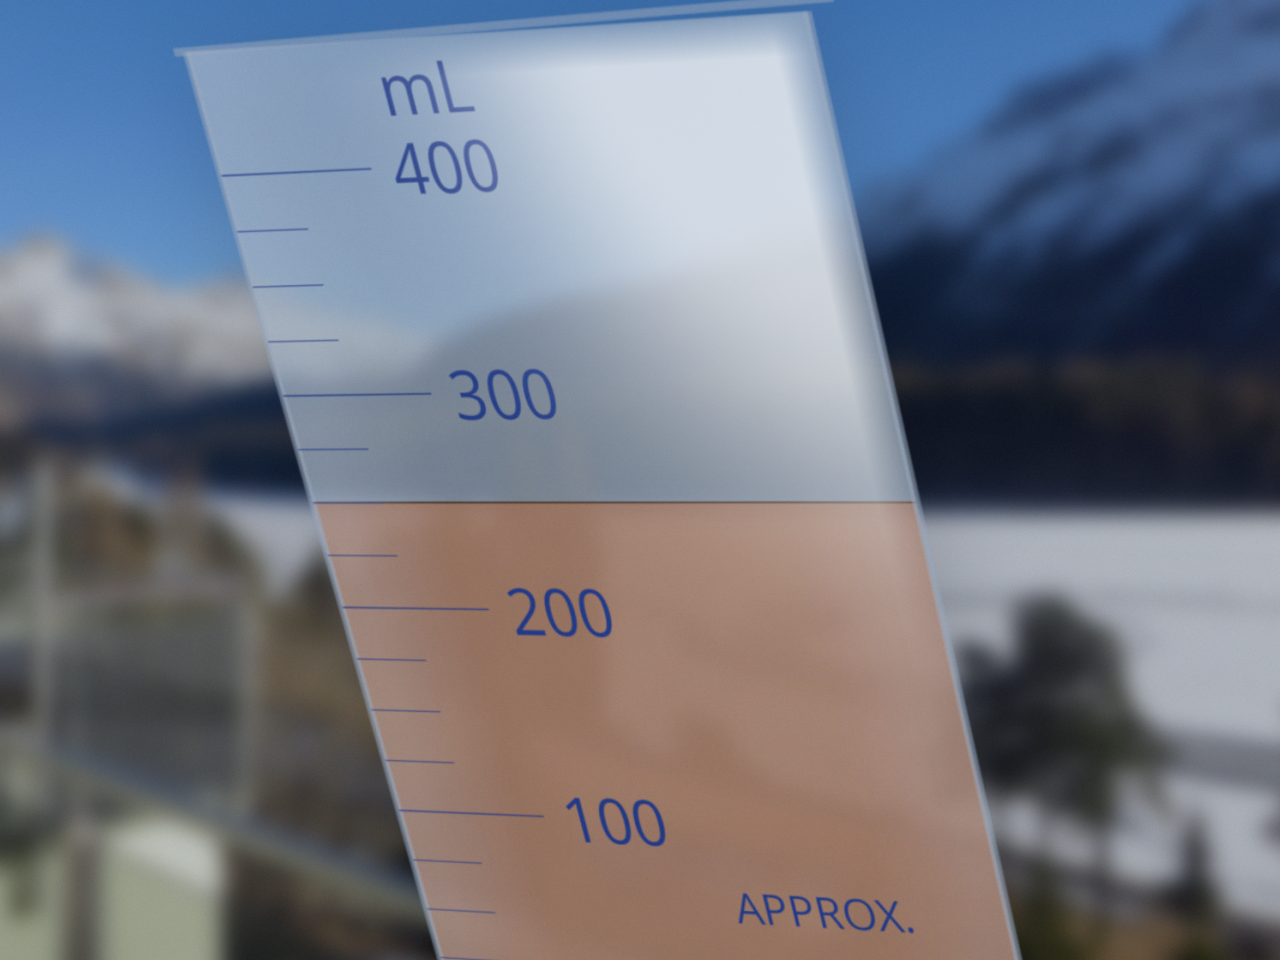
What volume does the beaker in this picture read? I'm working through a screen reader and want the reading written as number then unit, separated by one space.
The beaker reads 250 mL
